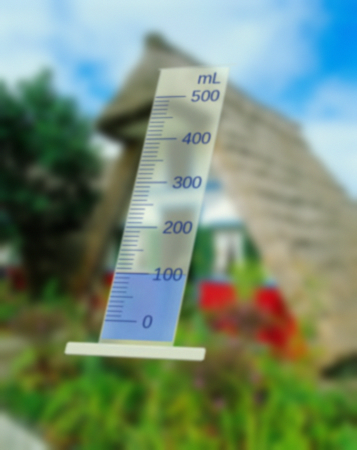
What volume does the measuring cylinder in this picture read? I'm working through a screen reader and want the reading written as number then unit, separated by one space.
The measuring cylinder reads 100 mL
